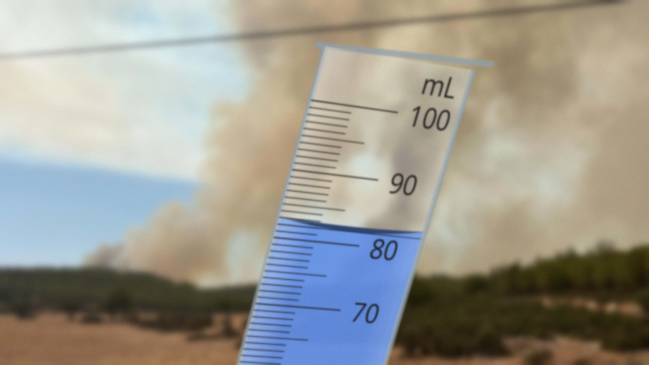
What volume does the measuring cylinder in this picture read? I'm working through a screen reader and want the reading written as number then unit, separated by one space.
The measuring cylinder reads 82 mL
